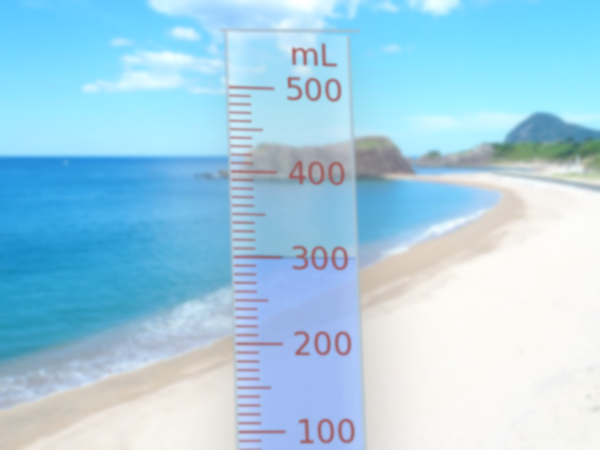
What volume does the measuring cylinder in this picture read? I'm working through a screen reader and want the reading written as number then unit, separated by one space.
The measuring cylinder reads 300 mL
